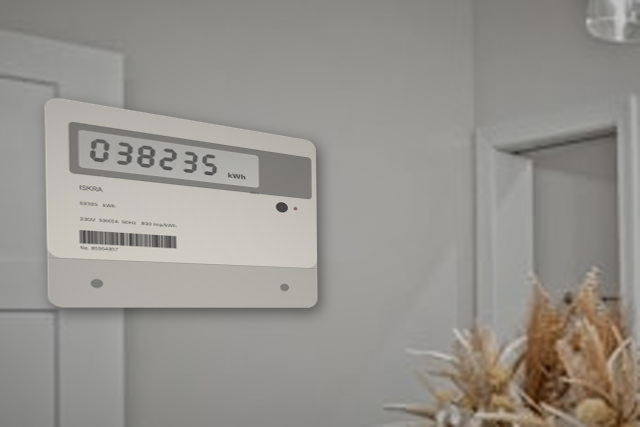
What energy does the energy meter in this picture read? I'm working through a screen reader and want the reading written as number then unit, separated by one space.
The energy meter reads 38235 kWh
